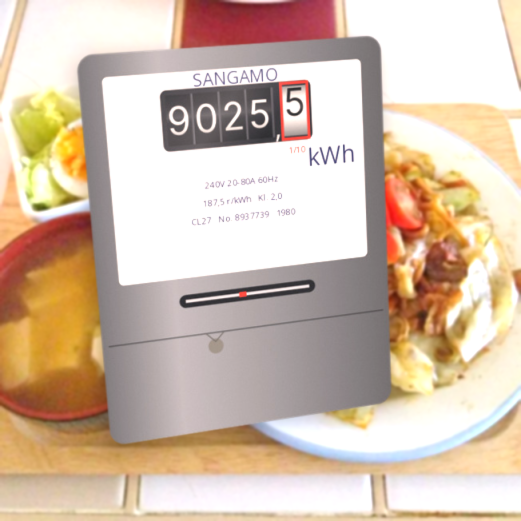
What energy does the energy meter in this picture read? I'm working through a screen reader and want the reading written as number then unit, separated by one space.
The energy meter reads 9025.5 kWh
